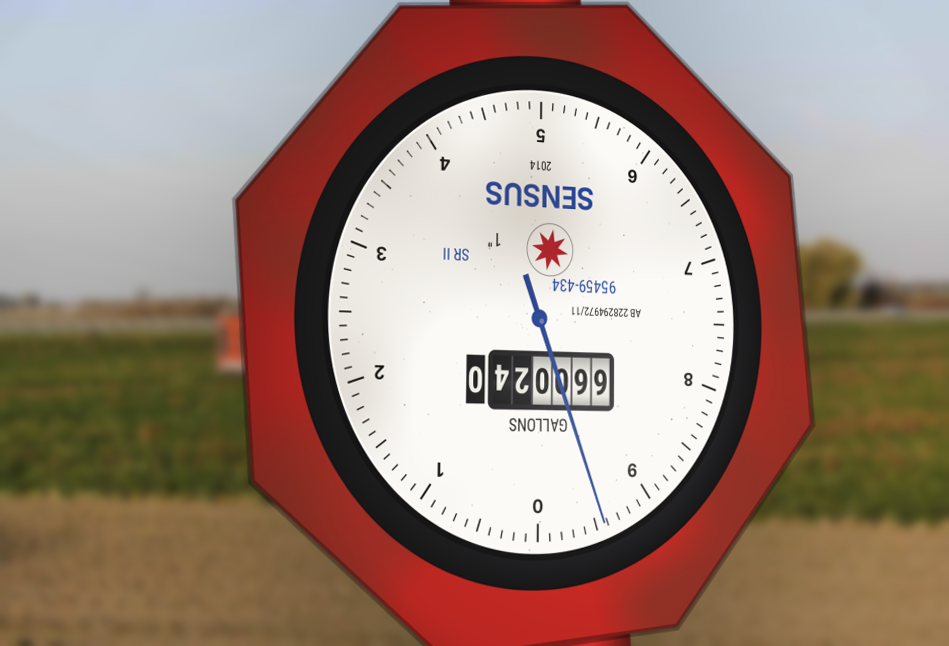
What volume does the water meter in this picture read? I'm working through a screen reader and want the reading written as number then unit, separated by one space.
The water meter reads 6600239.4 gal
